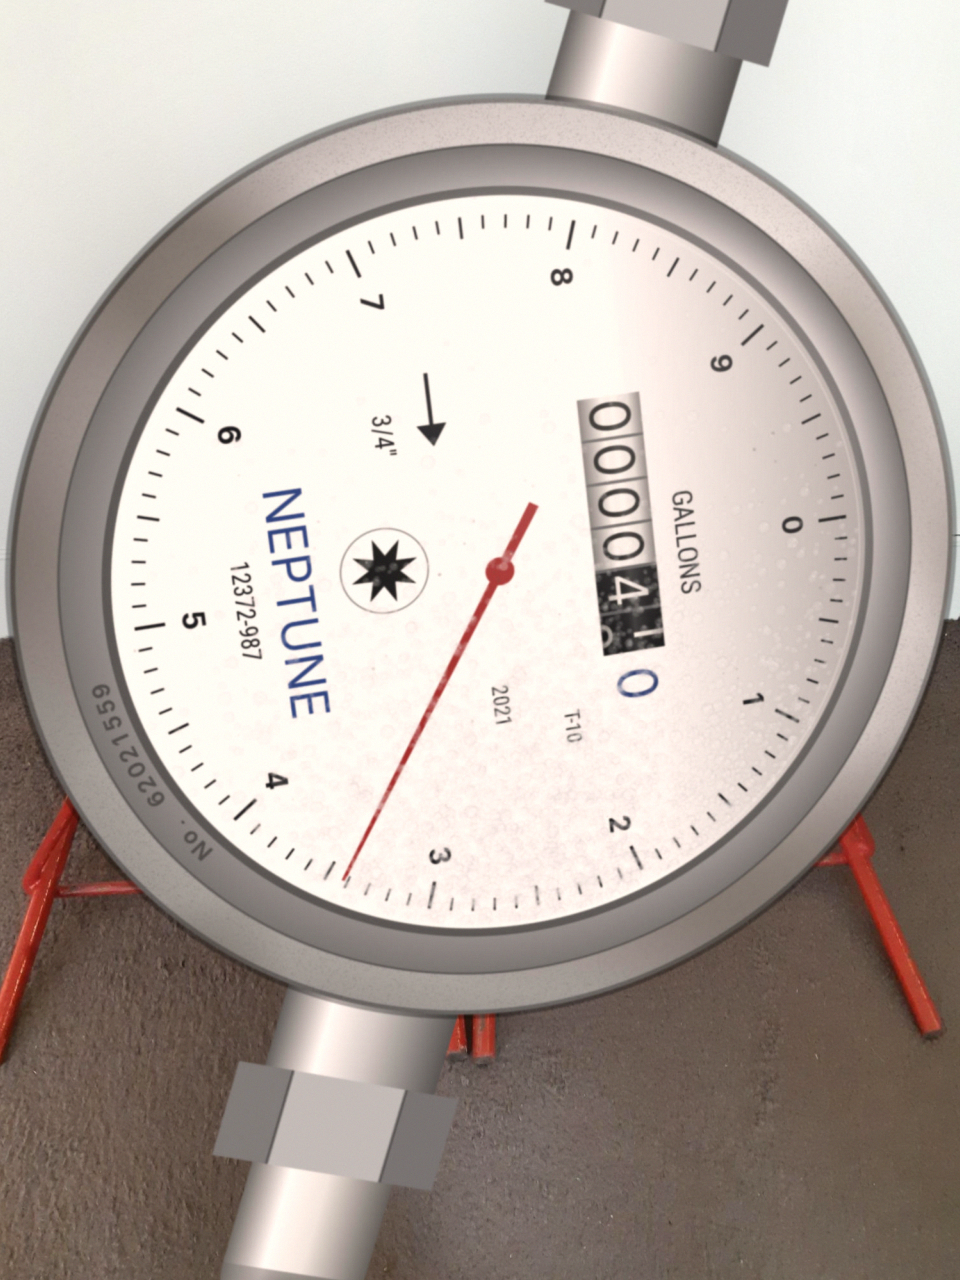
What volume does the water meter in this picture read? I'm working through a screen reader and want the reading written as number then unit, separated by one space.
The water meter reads 413.4 gal
